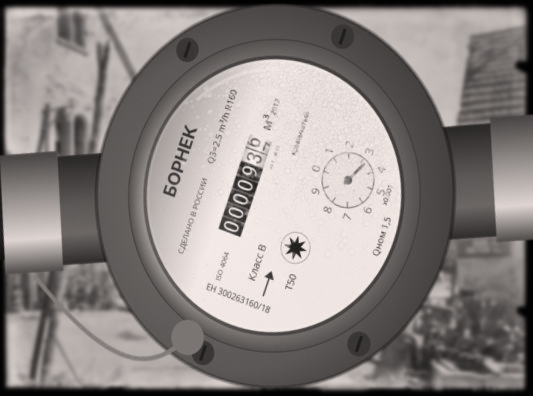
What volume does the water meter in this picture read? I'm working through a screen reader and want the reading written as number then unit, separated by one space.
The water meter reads 9.363 m³
